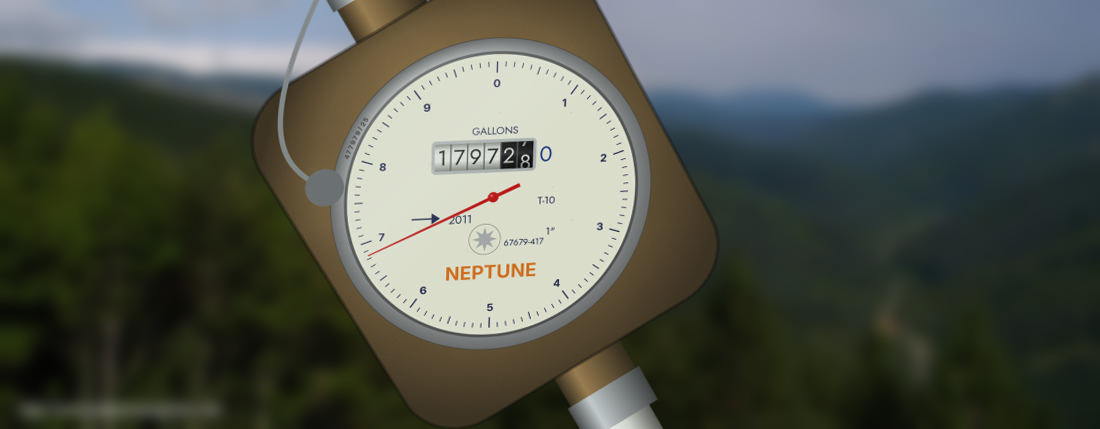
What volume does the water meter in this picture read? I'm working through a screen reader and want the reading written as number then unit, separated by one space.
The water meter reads 1797276.8 gal
